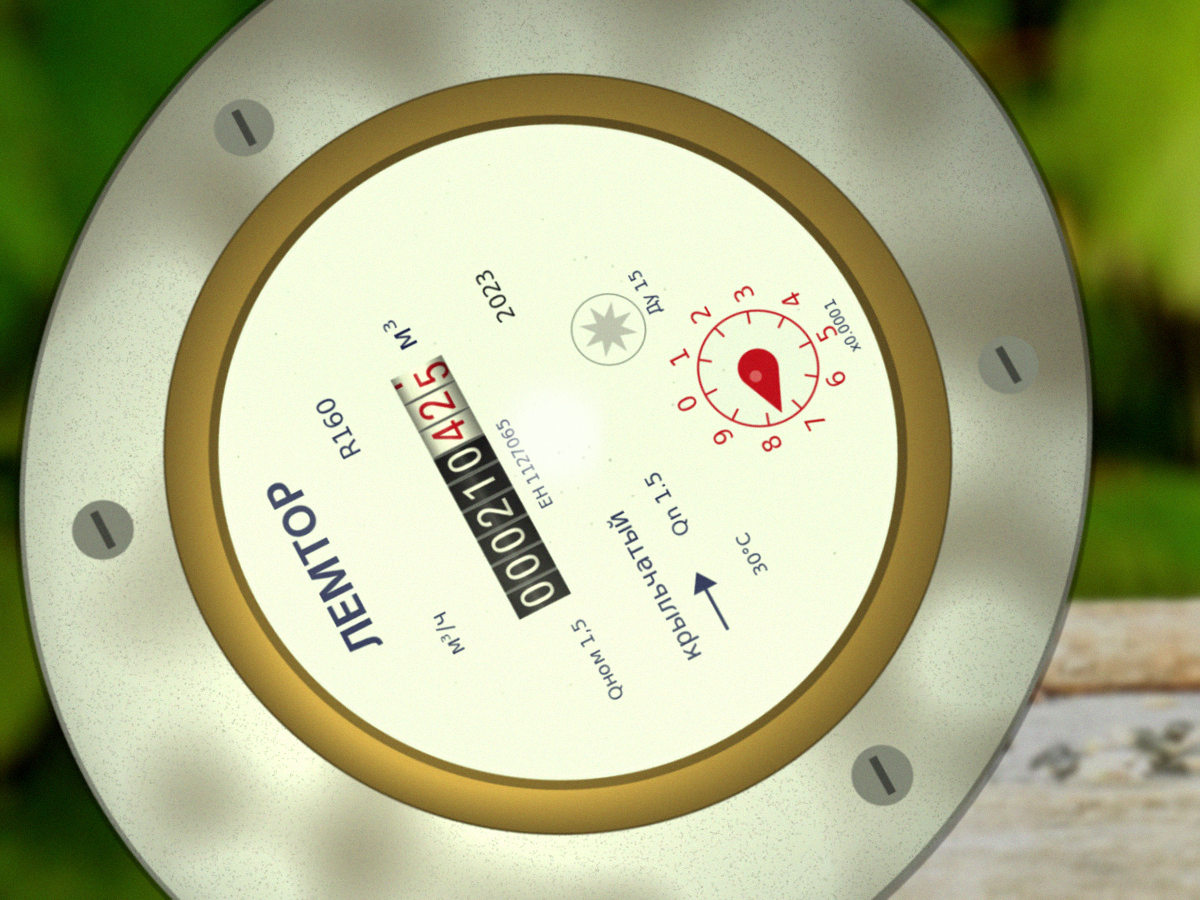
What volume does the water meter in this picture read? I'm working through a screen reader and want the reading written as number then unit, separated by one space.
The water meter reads 210.4247 m³
